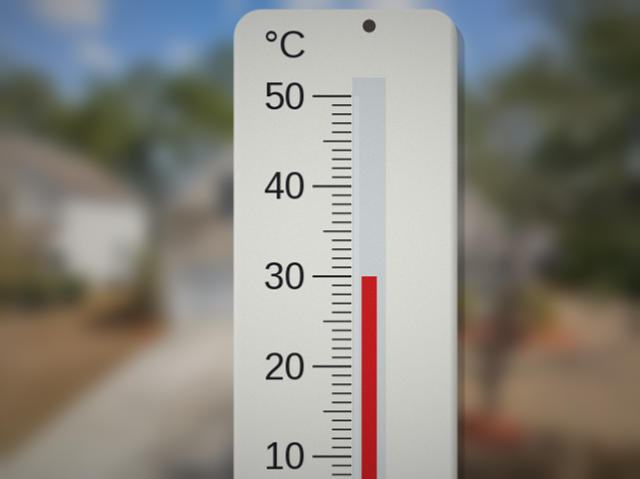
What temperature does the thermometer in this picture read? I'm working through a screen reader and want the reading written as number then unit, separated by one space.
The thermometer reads 30 °C
